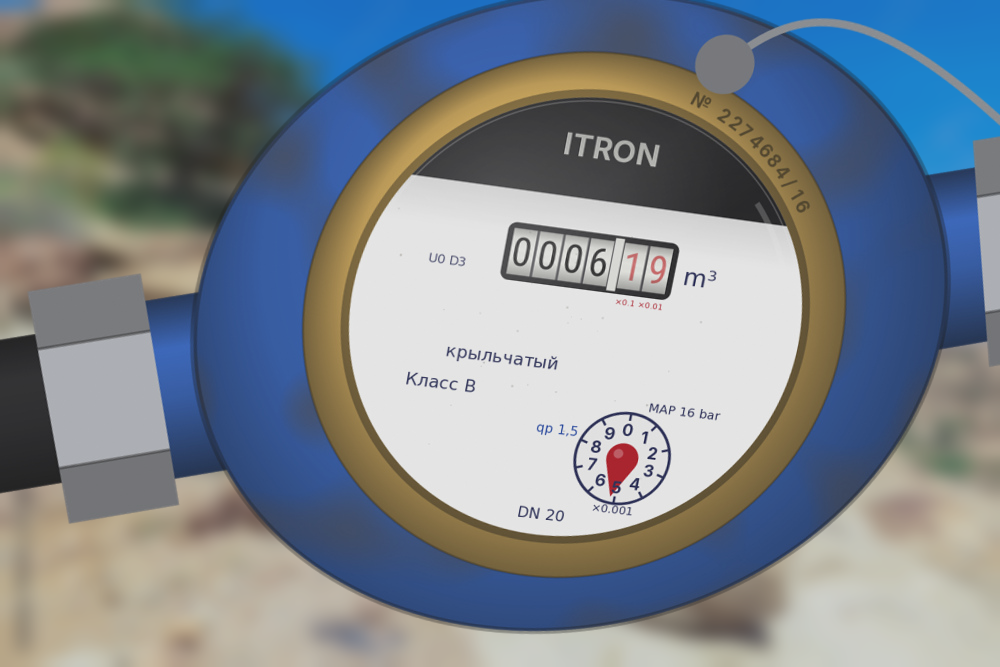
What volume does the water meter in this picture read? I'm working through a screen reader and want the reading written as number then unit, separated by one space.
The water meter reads 6.195 m³
